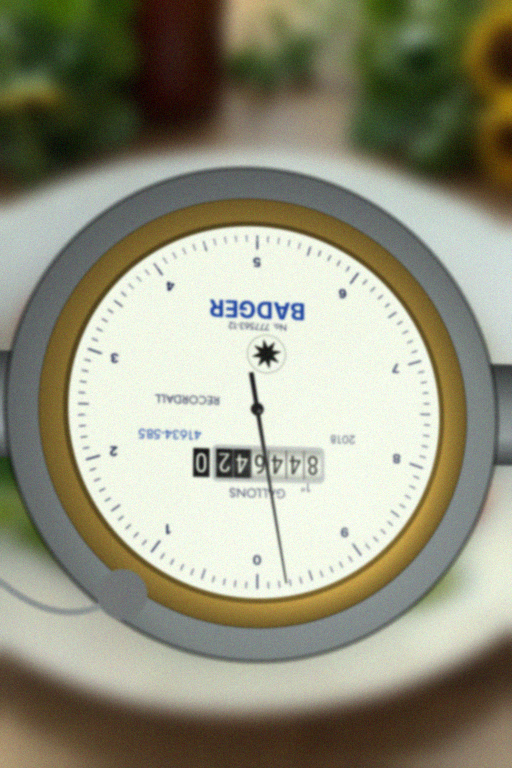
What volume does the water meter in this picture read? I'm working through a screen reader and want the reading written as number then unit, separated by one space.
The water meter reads 8446419.7 gal
